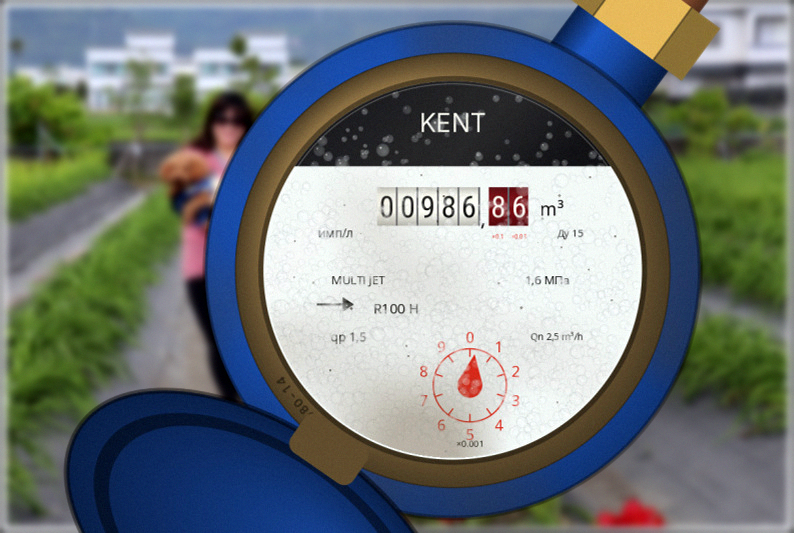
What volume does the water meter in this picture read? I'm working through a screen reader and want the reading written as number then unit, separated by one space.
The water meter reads 986.860 m³
